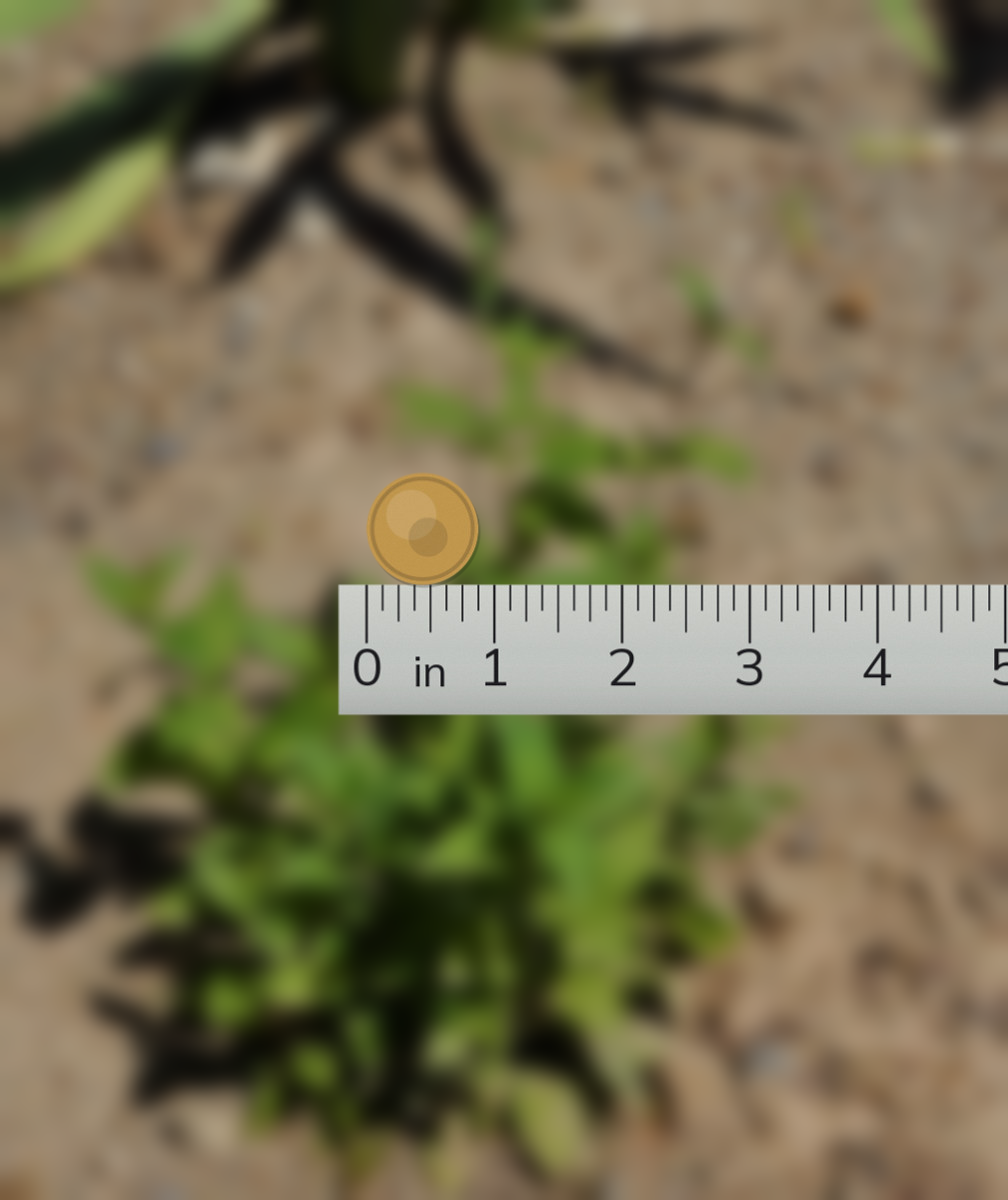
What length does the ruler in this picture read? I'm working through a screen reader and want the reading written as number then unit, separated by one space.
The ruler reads 0.875 in
